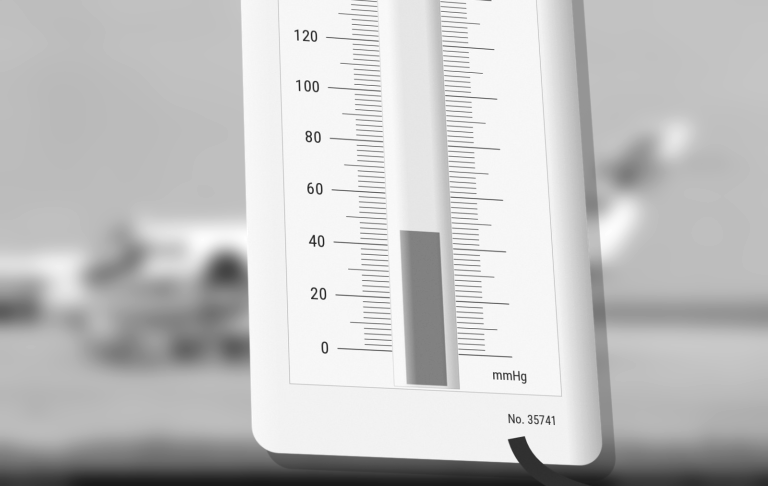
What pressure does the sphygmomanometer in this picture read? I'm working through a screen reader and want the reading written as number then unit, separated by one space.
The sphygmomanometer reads 46 mmHg
